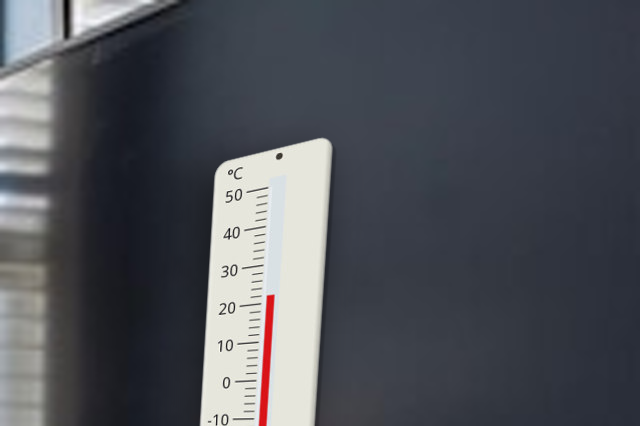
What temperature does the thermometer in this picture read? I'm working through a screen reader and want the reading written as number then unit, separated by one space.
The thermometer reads 22 °C
